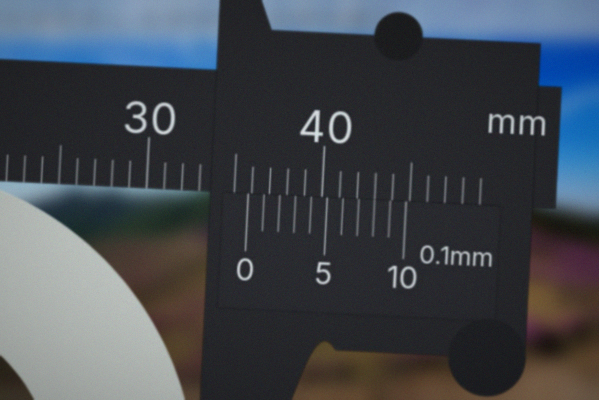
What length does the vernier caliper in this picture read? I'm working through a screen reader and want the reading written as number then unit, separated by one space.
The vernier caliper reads 35.8 mm
